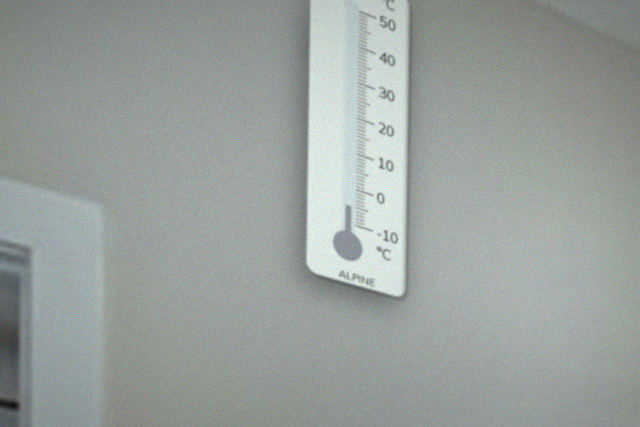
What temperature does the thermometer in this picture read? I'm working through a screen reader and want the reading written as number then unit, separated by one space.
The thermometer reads -5 °C
